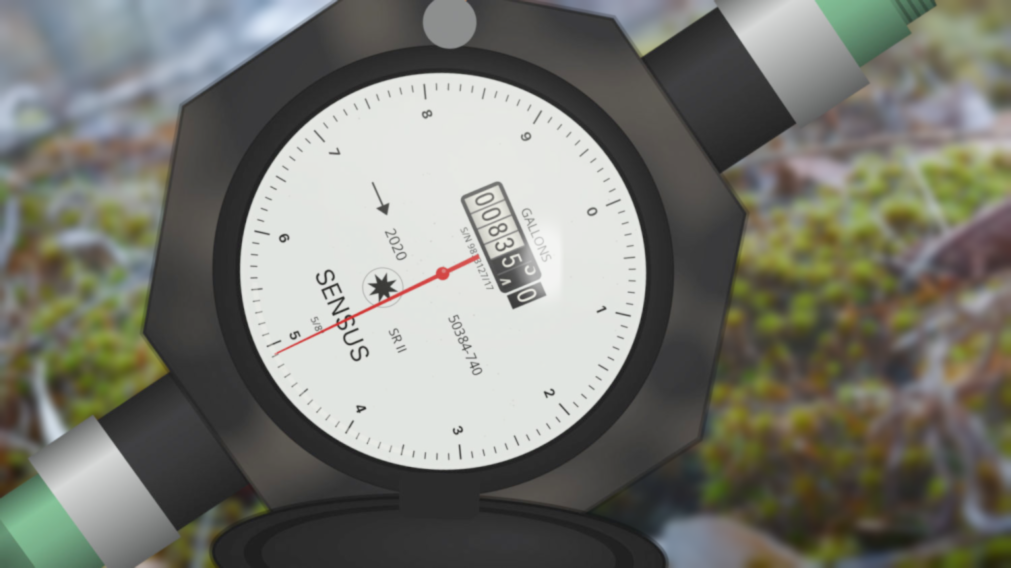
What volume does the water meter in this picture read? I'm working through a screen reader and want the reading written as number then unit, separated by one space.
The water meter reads 83534.9 gal
